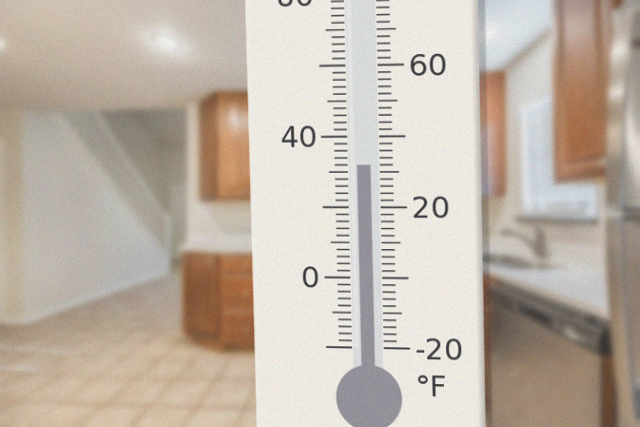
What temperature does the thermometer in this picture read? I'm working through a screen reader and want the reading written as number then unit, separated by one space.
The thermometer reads 32 °F
